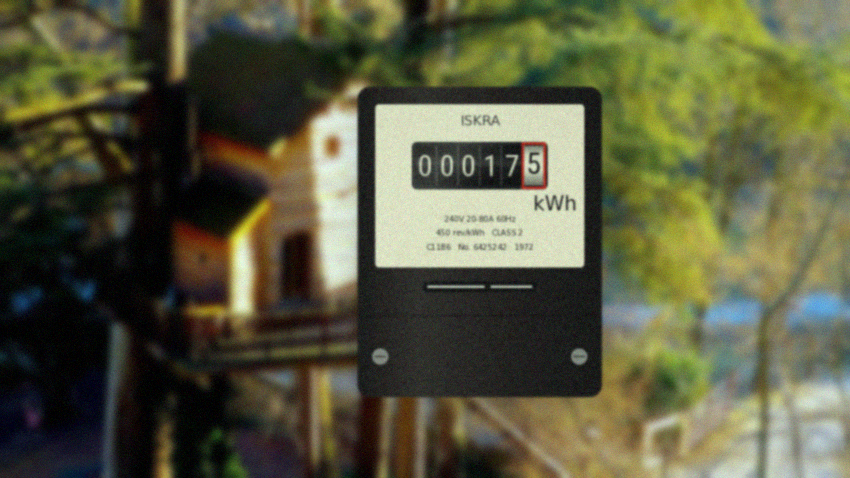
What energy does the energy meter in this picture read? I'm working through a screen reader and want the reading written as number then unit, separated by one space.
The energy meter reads 17.5 kWh
